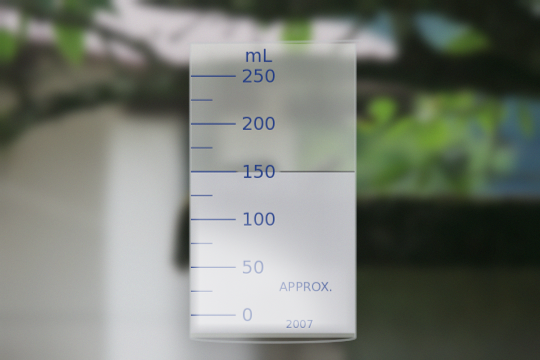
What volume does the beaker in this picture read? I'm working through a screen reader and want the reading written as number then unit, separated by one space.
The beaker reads 150 mL
